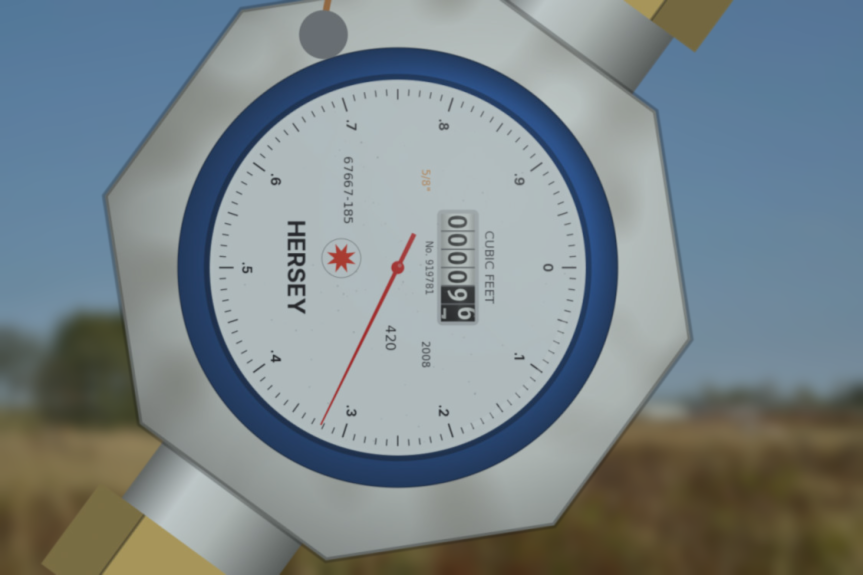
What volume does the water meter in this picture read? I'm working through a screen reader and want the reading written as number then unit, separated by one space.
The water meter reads 96.32 ft³
